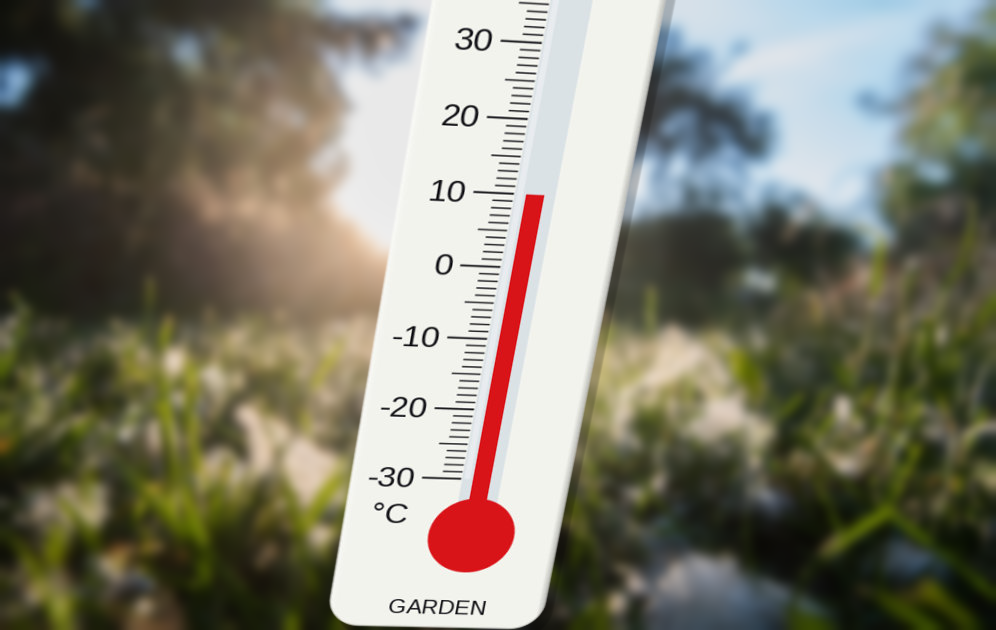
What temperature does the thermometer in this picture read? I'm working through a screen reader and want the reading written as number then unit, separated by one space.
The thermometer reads 10 °C
